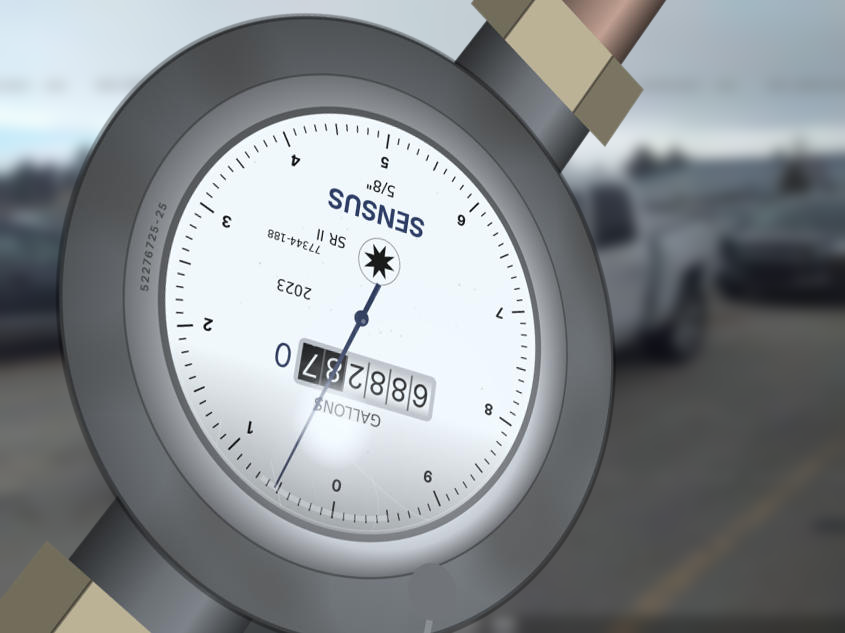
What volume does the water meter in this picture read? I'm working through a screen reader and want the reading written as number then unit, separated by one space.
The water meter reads 6882870.5 gal
